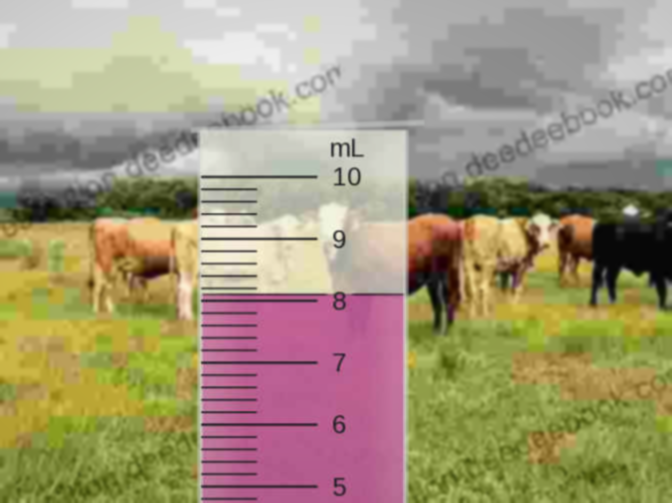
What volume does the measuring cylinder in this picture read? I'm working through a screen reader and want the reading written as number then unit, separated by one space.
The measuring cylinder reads 8.1 mL
